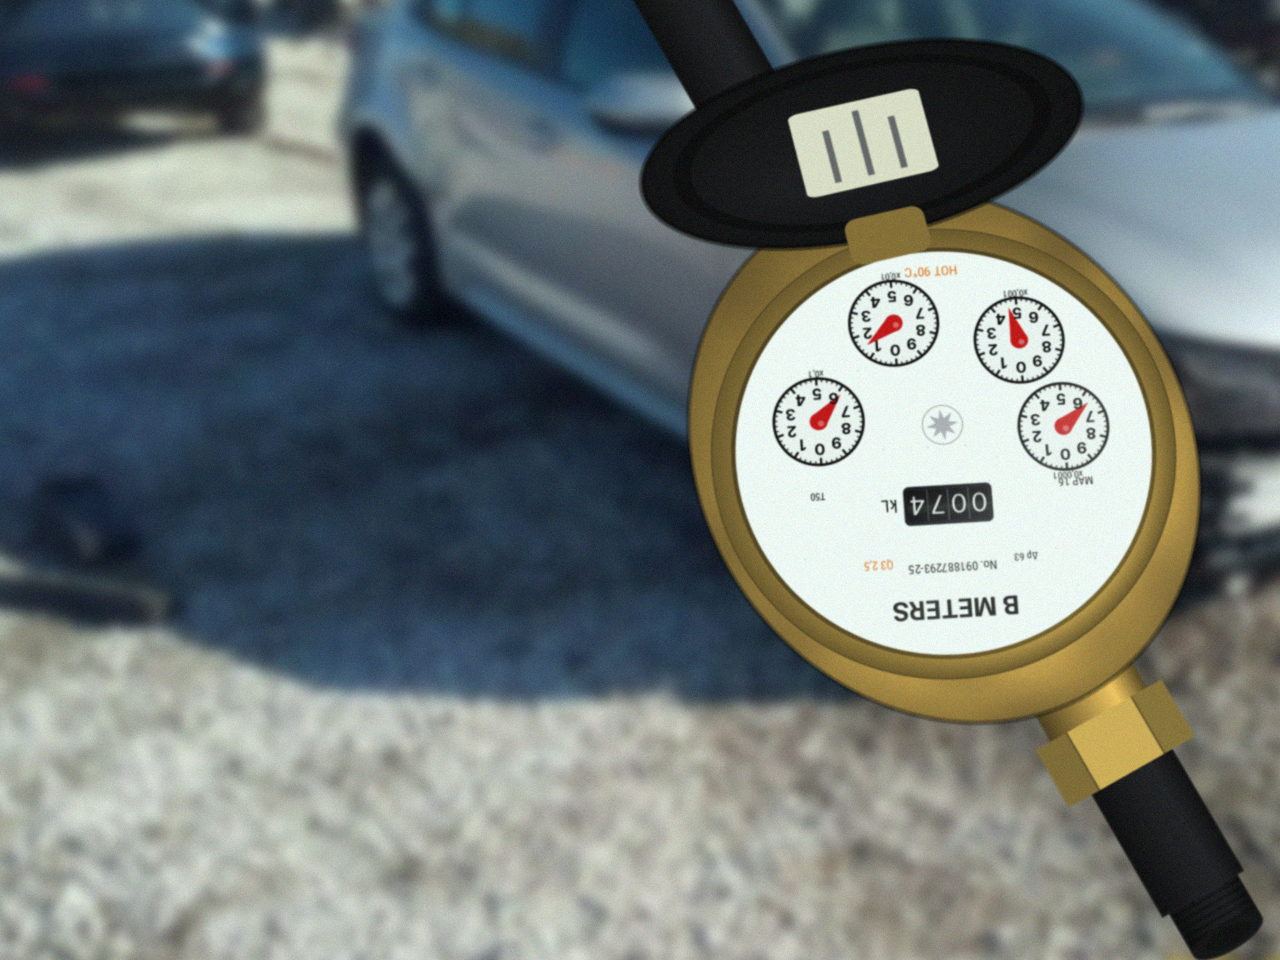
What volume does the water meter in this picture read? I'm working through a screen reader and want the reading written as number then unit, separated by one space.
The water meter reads 74.6146 kL
